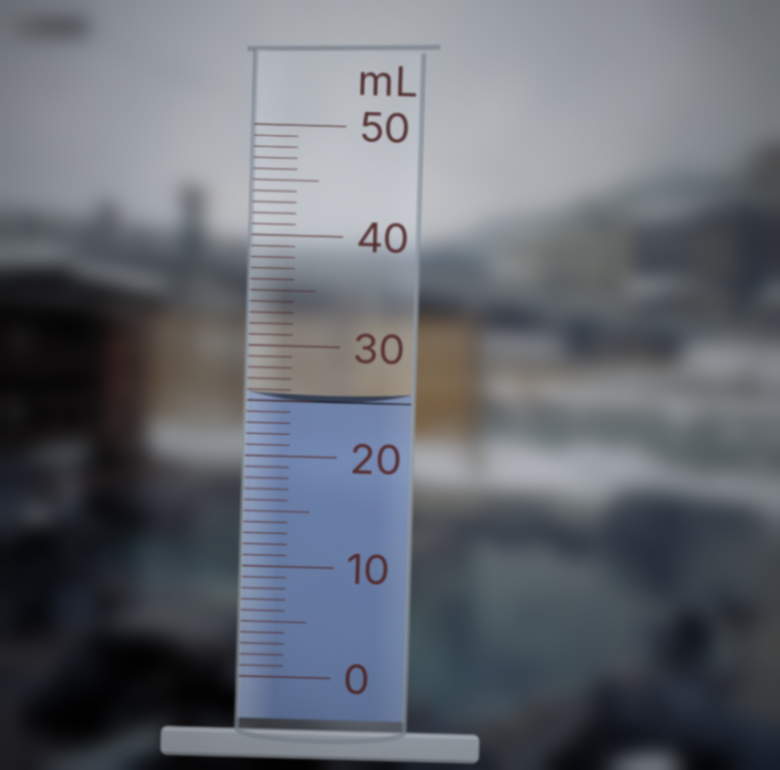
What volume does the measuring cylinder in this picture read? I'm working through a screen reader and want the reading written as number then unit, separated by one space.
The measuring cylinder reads 25 mL
